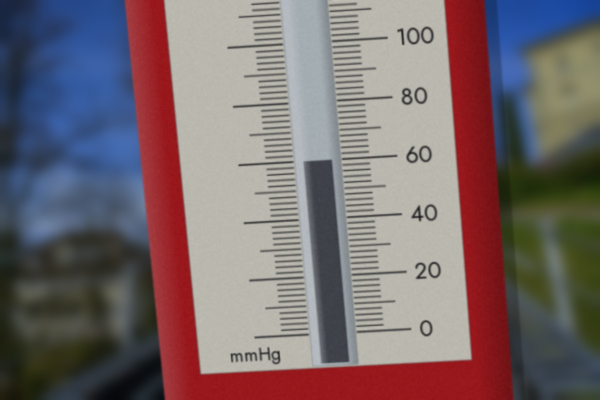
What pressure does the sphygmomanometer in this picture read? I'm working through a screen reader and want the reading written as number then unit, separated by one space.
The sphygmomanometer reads 60 mmHg
